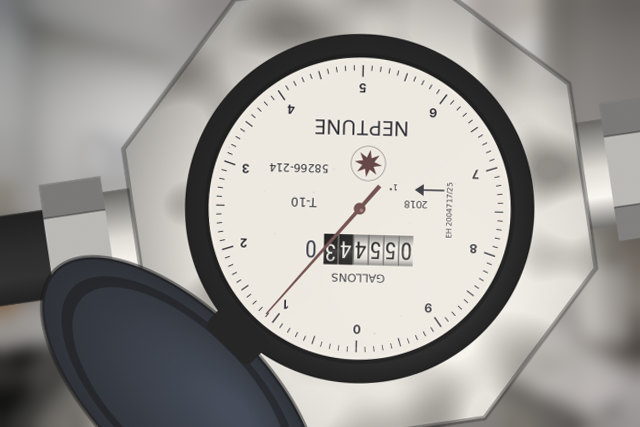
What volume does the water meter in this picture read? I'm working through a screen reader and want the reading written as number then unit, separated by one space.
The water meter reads 554431.1 gal
